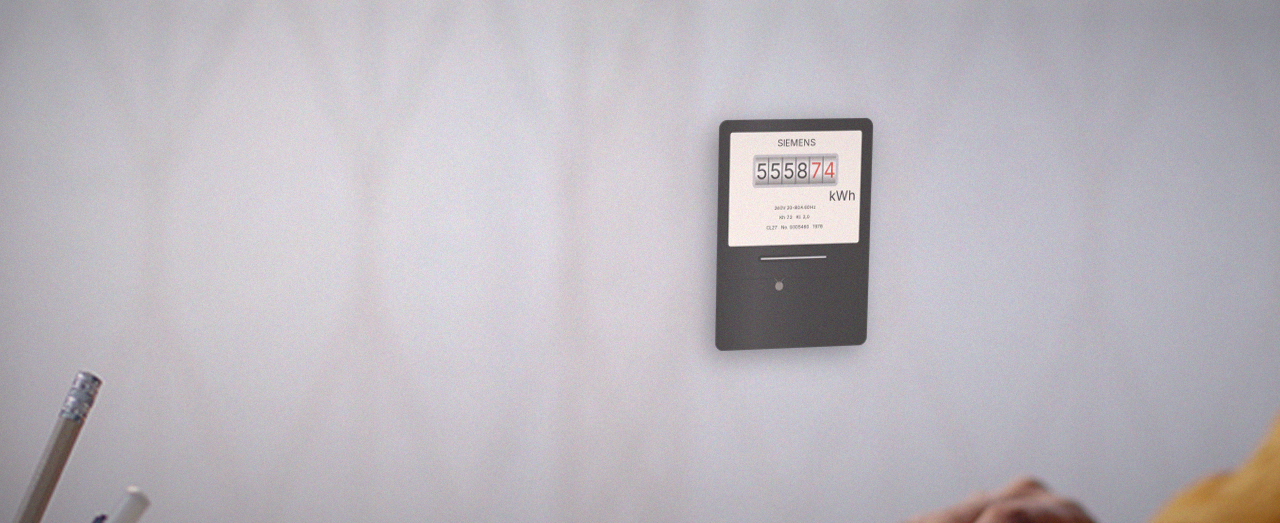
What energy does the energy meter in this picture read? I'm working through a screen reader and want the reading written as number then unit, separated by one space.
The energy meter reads 5558.74 kWh
